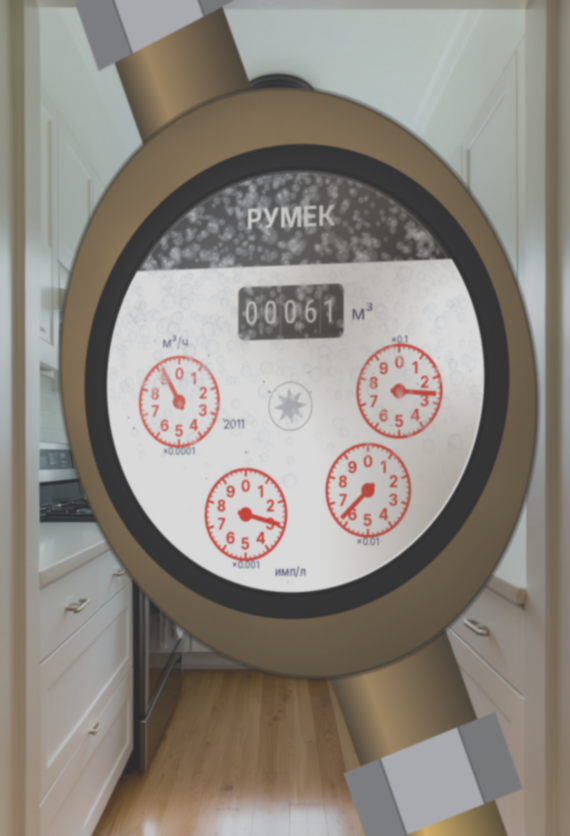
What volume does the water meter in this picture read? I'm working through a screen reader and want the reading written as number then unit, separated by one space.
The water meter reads 61.2629 m³
